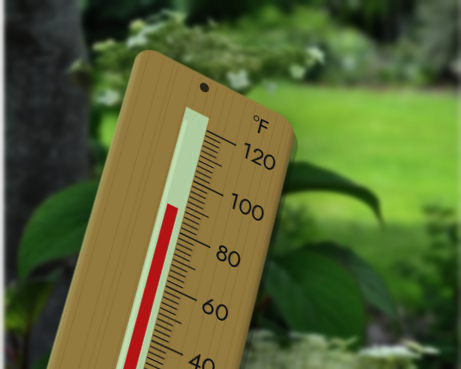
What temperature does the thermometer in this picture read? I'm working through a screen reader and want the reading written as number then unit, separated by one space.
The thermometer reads 88 °F
